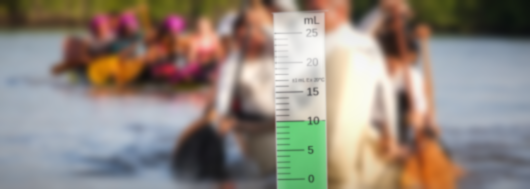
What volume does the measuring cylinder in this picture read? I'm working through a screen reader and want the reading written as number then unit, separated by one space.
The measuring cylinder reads 10 mL
